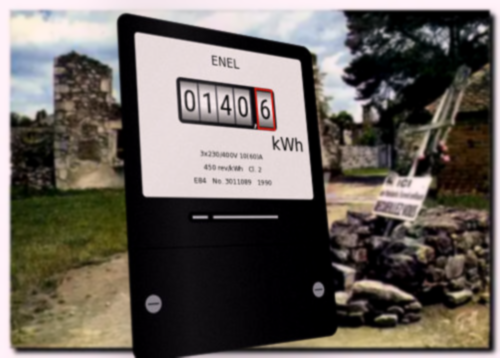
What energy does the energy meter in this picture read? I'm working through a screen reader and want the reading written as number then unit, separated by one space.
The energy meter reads 140.6 kWh
